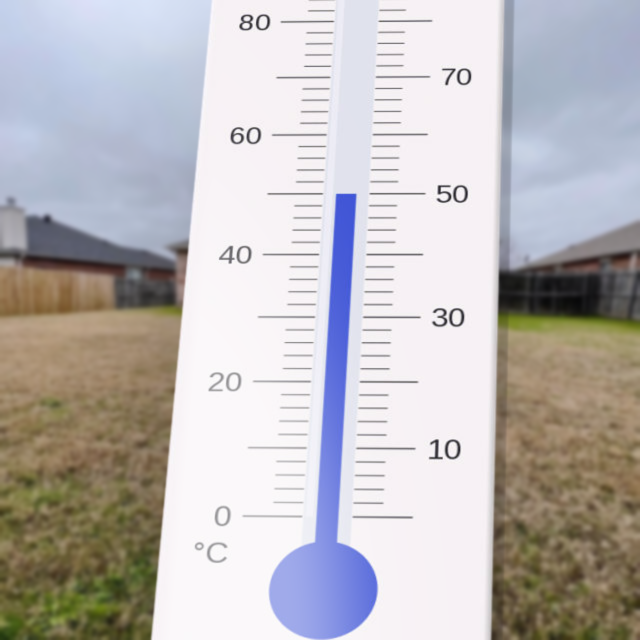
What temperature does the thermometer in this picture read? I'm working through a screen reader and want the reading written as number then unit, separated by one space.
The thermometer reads 50 °C
